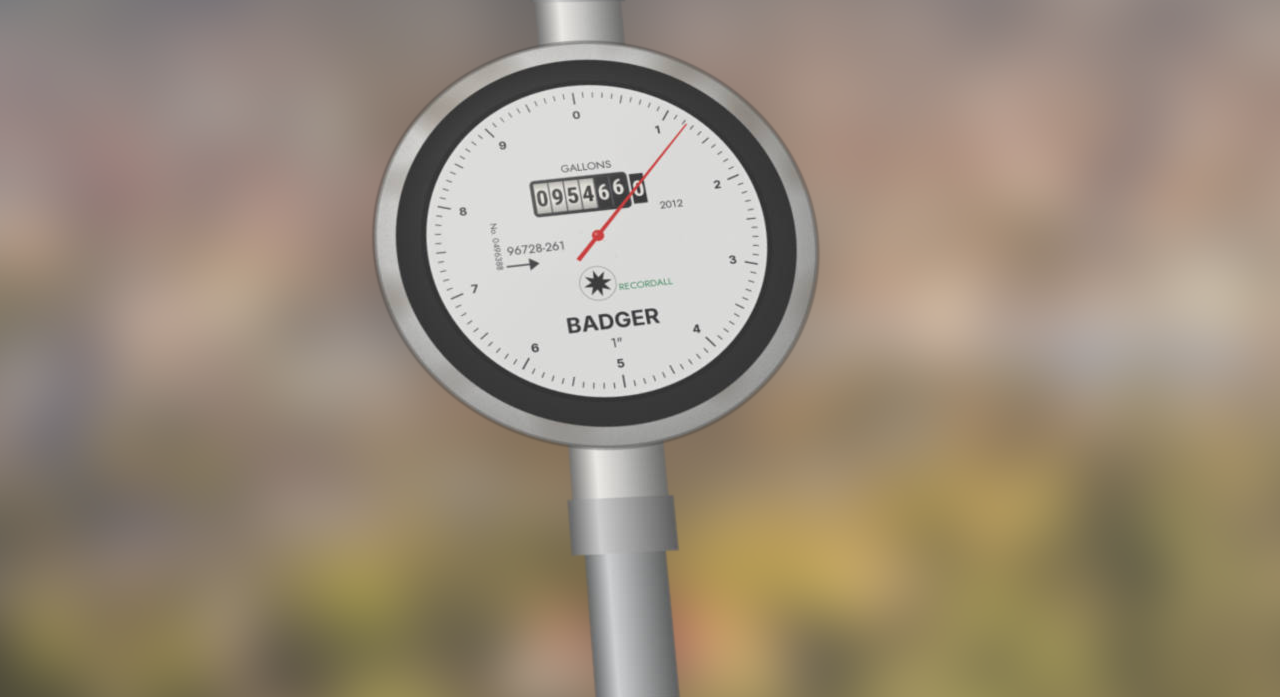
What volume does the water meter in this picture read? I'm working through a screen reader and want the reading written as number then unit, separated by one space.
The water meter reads 954661.2 gal
